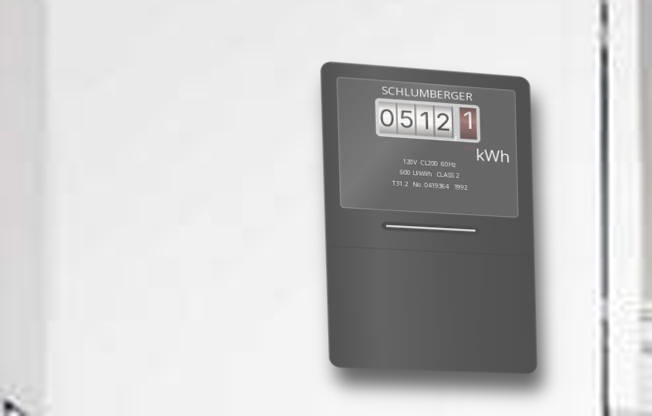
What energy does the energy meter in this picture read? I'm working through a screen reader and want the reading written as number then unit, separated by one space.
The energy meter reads 512.1 kWh
